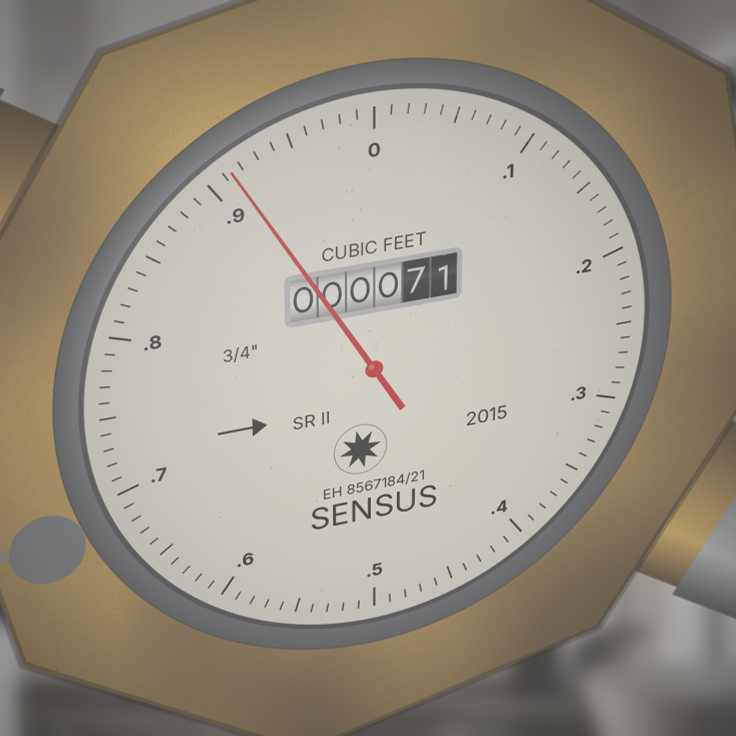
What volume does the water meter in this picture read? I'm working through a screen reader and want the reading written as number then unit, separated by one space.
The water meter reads 70.91 ft³
